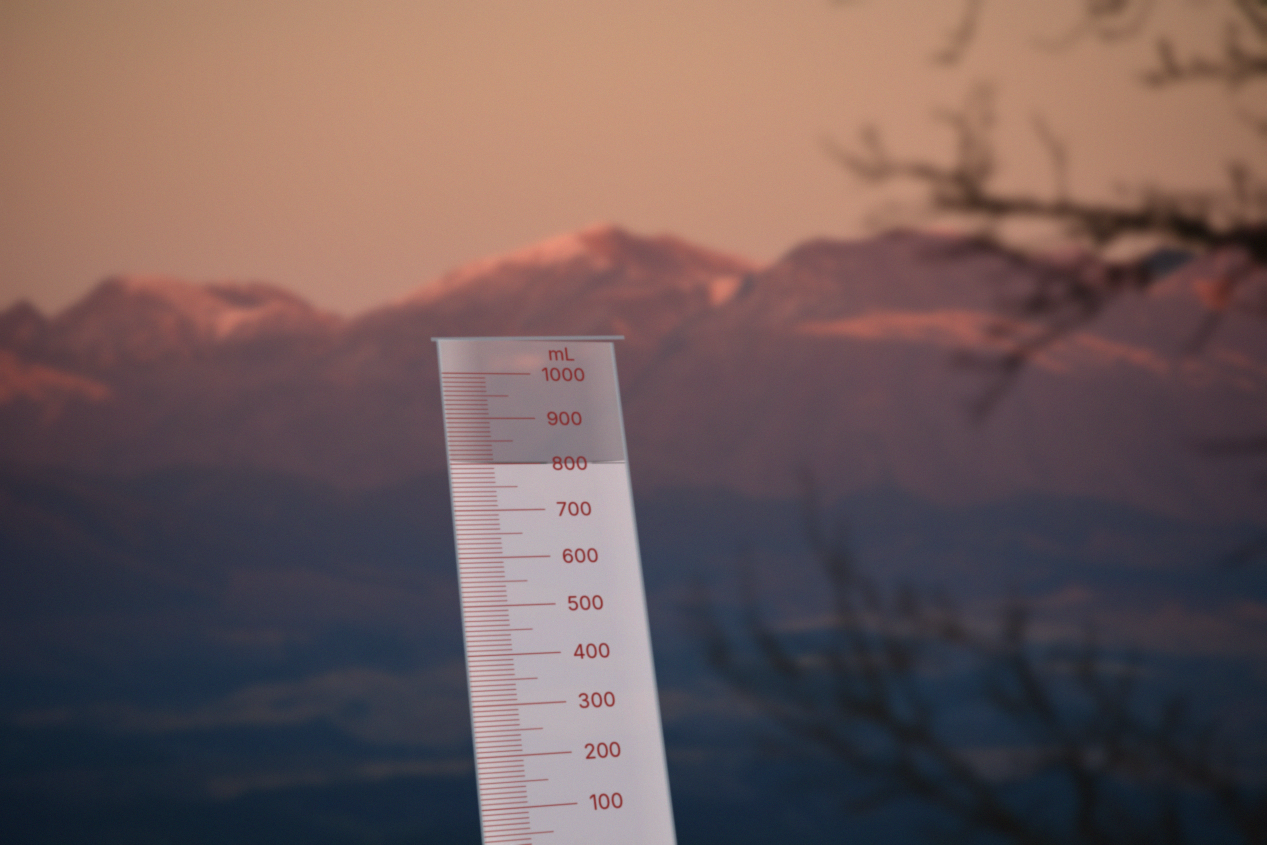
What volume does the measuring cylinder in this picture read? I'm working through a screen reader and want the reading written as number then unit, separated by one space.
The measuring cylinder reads 800 mL
